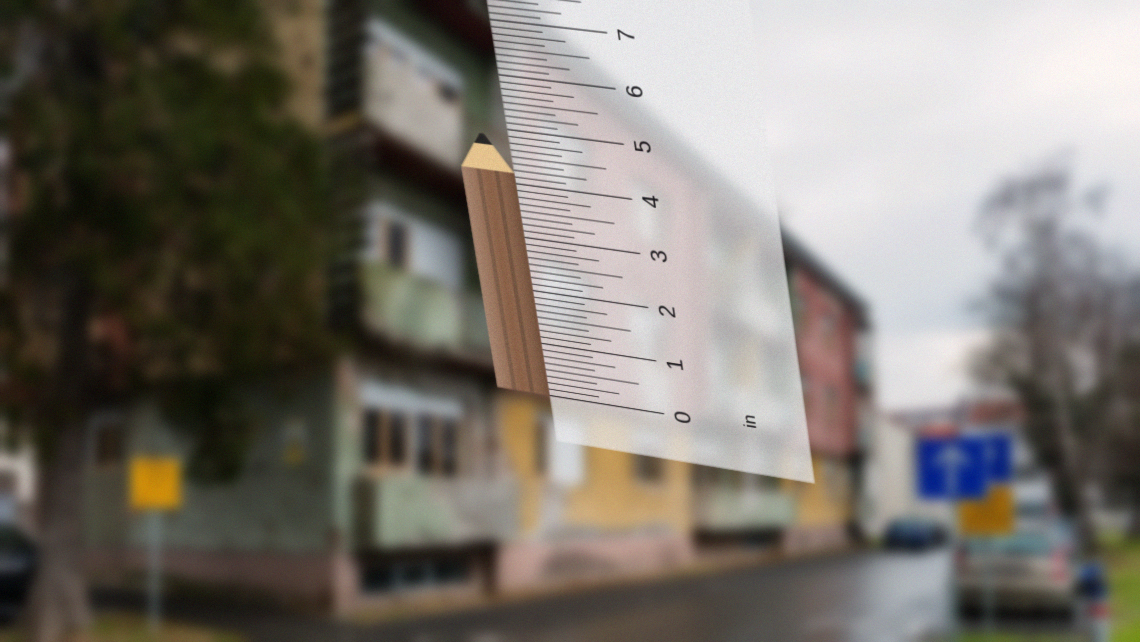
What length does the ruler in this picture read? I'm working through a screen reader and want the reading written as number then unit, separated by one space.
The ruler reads 4.875 in
